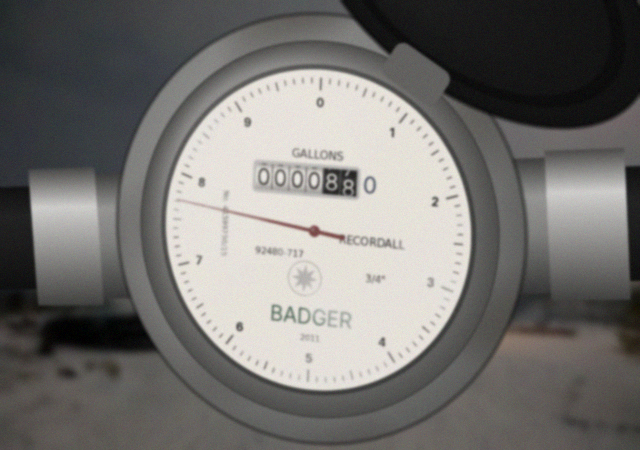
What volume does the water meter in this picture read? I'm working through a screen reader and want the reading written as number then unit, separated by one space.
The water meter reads 877.7 gal
